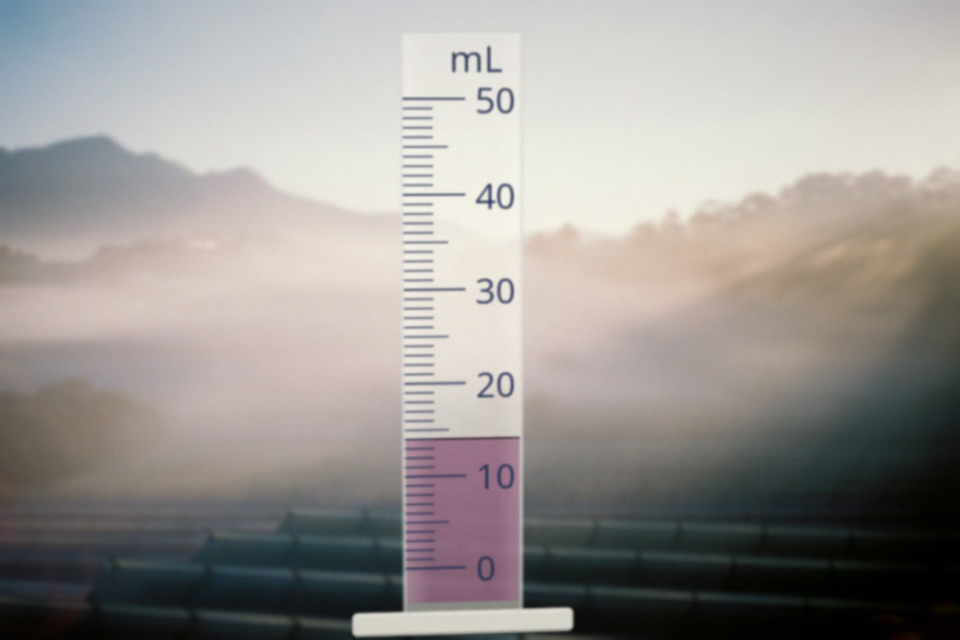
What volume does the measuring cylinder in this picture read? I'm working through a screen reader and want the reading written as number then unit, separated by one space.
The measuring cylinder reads 14 mL
